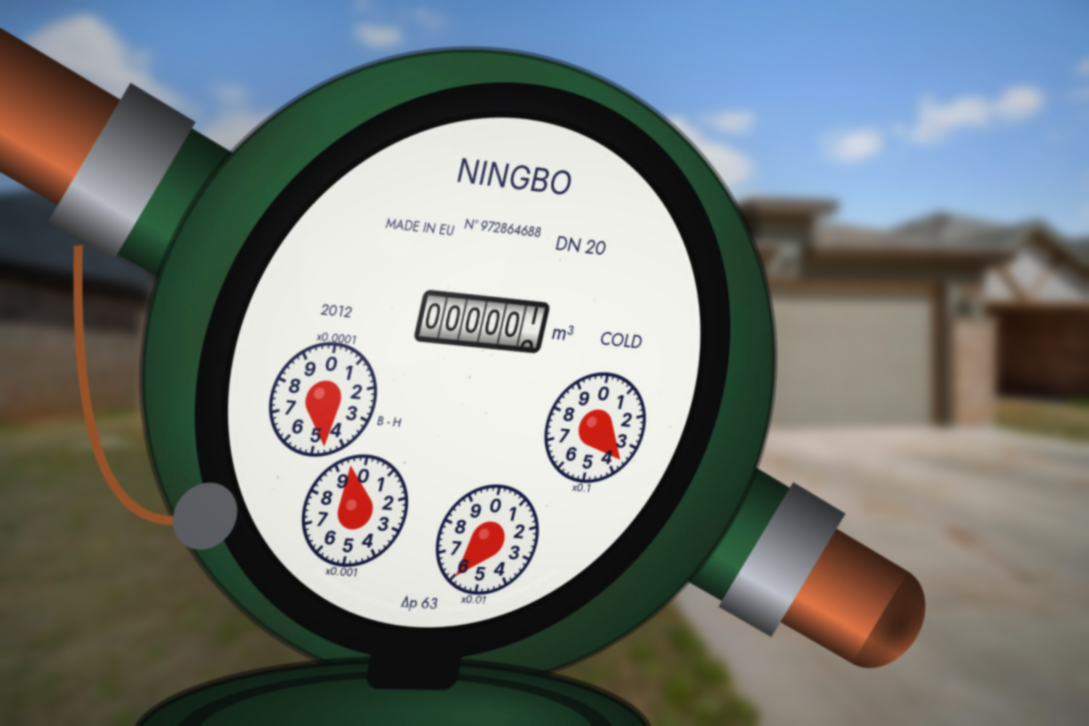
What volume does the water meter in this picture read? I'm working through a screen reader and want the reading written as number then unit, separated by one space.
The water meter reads 1.3594 m³
